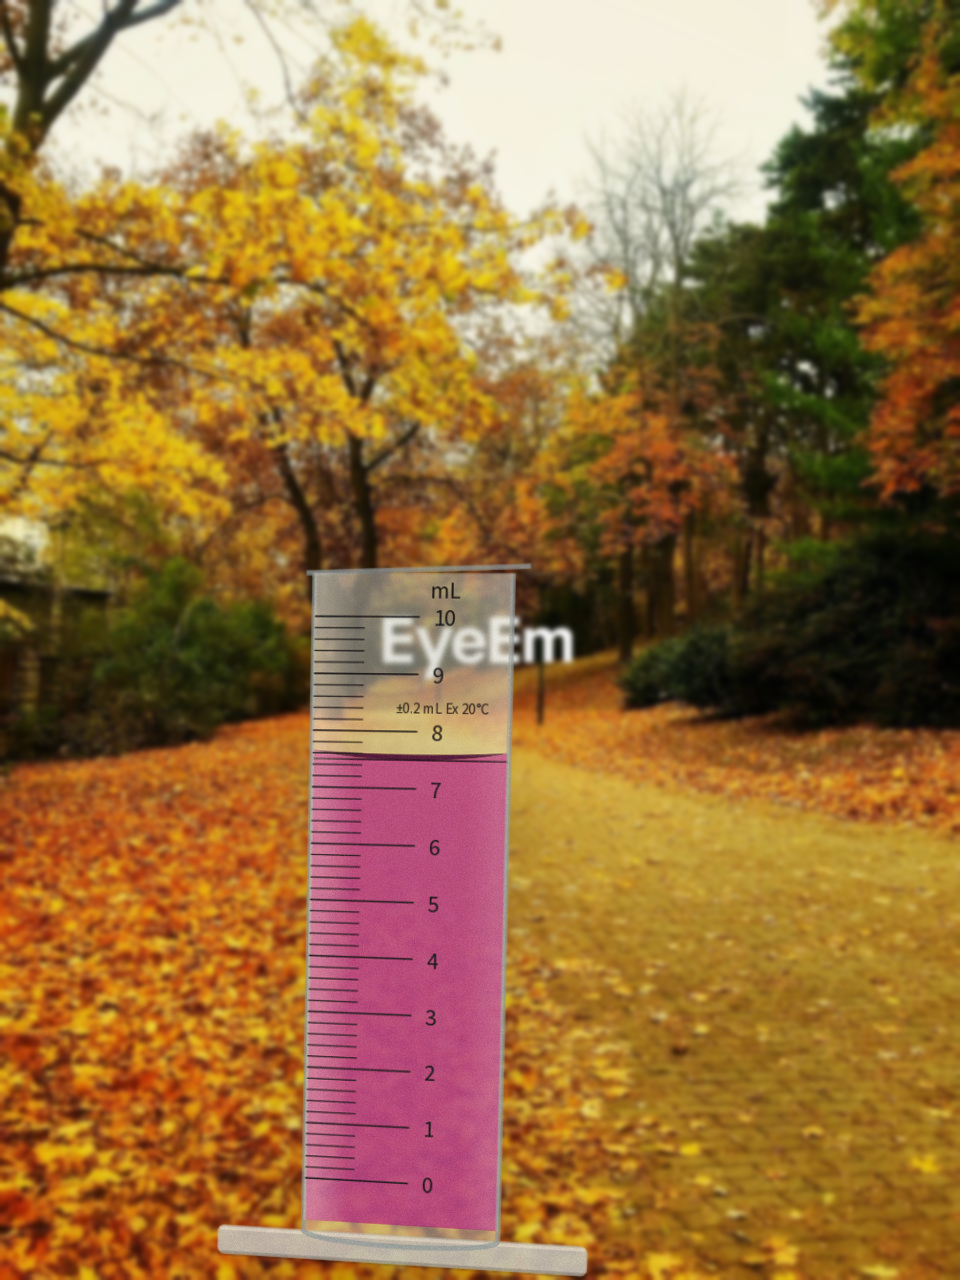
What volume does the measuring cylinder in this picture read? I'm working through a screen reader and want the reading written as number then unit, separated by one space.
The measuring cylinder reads 7.5 mL
